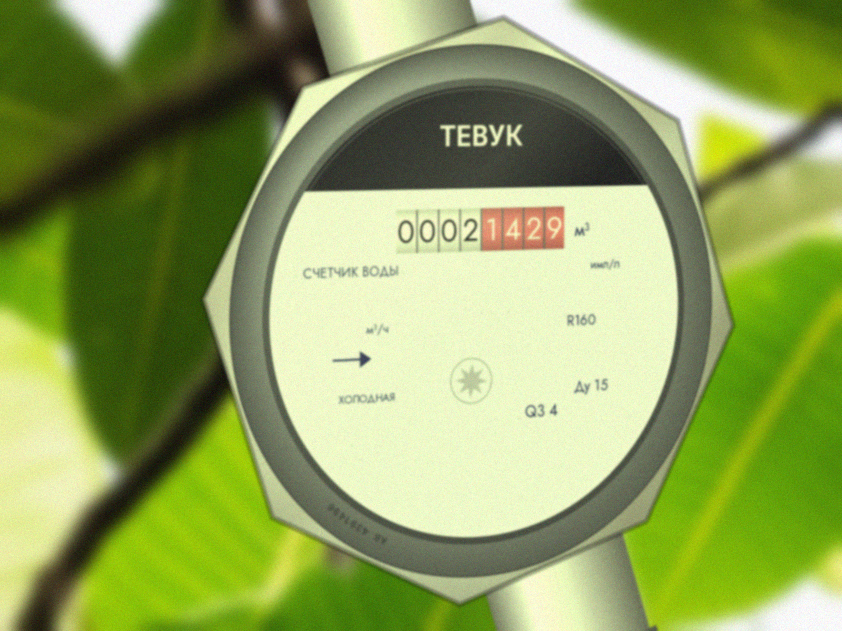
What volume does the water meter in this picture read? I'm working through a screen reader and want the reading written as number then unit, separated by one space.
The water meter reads 2.1429 m³
